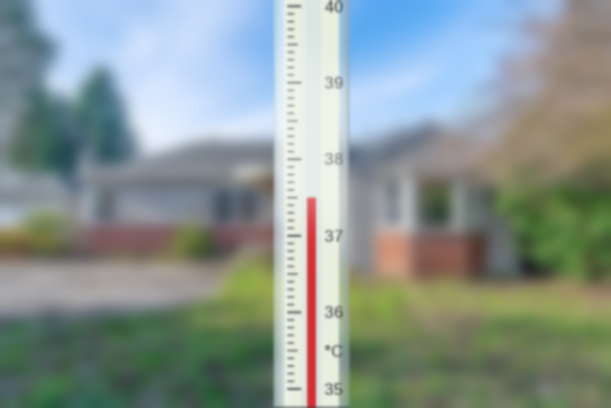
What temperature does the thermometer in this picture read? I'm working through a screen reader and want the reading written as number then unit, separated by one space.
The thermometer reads 37.5 °C
